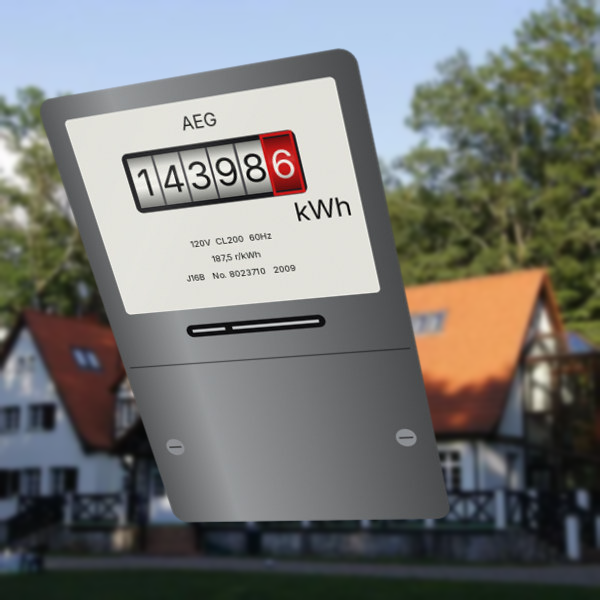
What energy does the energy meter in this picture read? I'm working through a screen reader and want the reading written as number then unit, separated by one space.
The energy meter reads 14398.6 kWh
